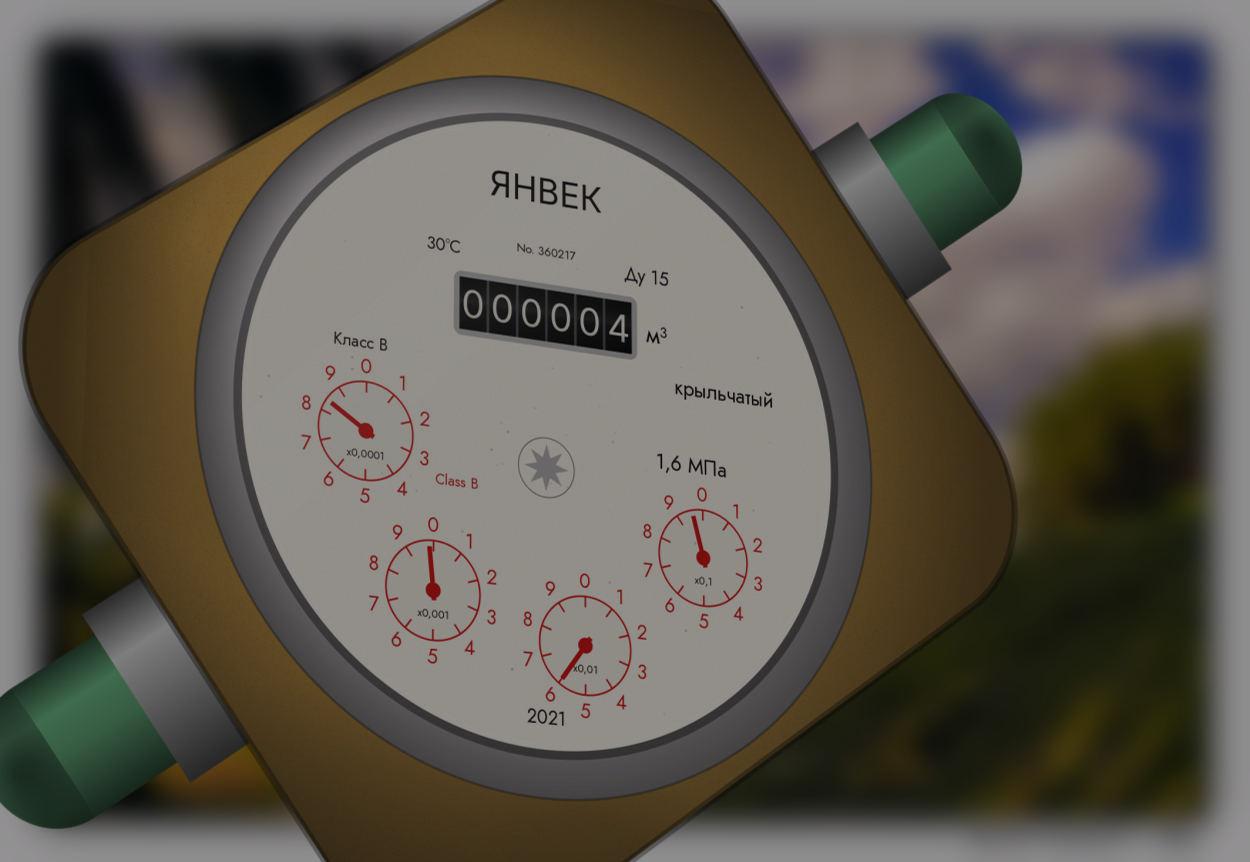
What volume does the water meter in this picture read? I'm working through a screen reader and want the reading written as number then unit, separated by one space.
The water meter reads 3.9598 m³
